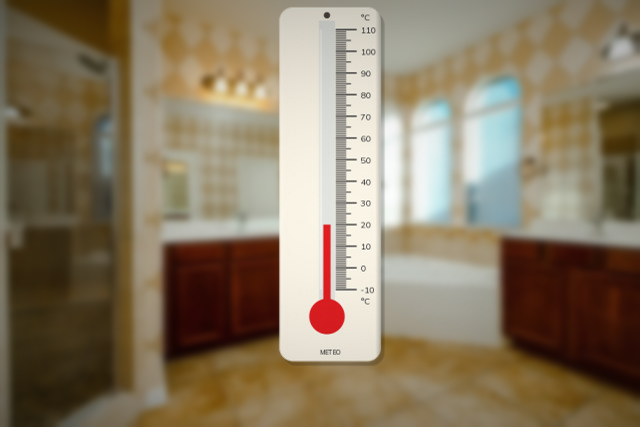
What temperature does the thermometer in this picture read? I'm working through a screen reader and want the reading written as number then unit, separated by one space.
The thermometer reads 20 °C
